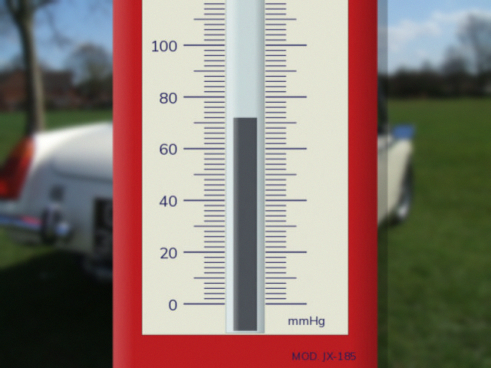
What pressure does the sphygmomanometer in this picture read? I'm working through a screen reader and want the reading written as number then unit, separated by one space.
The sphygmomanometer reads 72 mmHg
